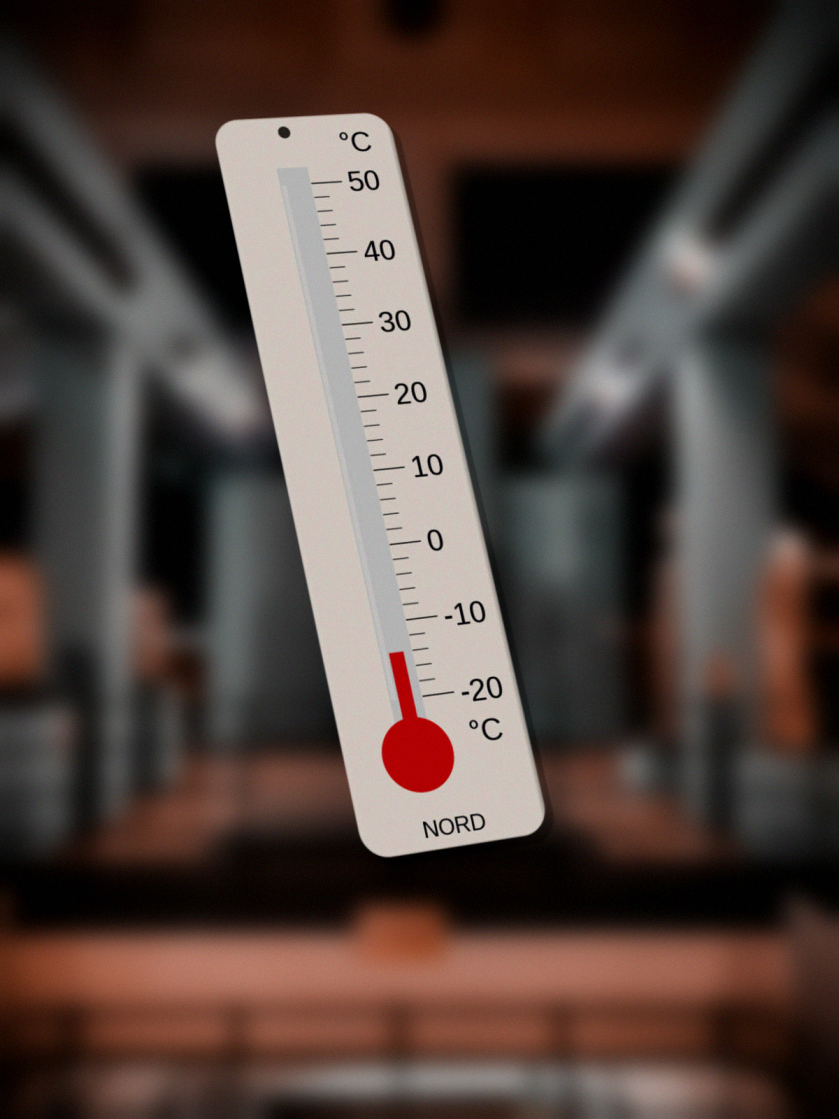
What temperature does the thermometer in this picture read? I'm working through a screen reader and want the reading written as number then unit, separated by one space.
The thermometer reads -14 °C
